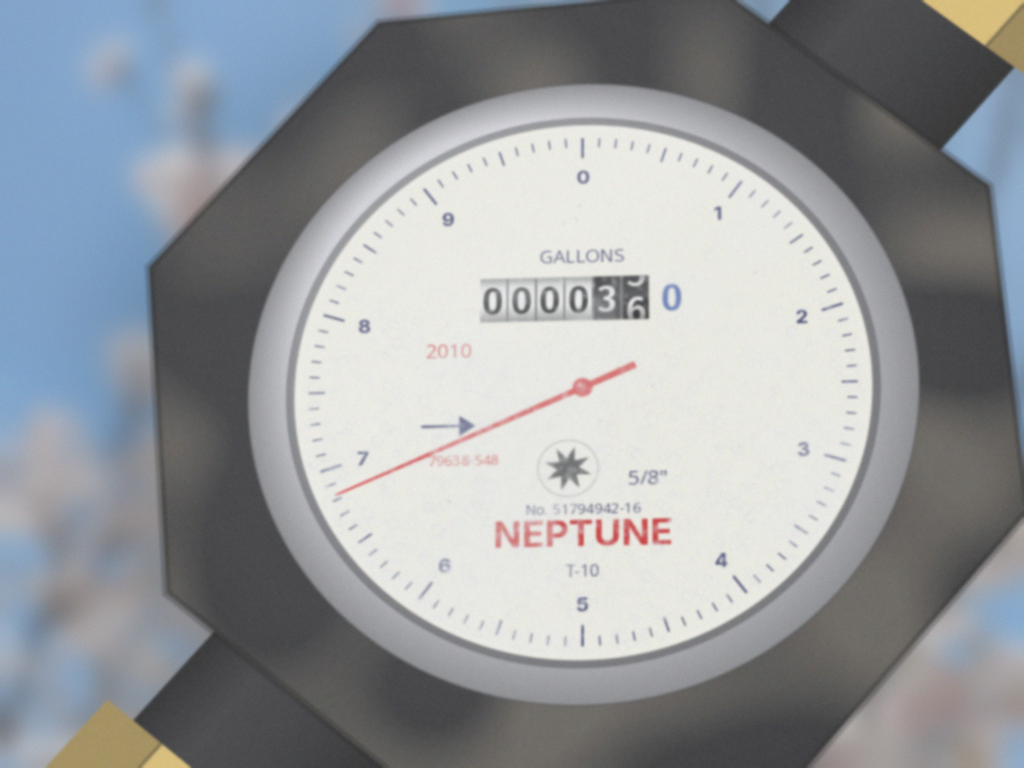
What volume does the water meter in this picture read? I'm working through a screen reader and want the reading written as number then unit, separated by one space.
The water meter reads 356.8 gal
